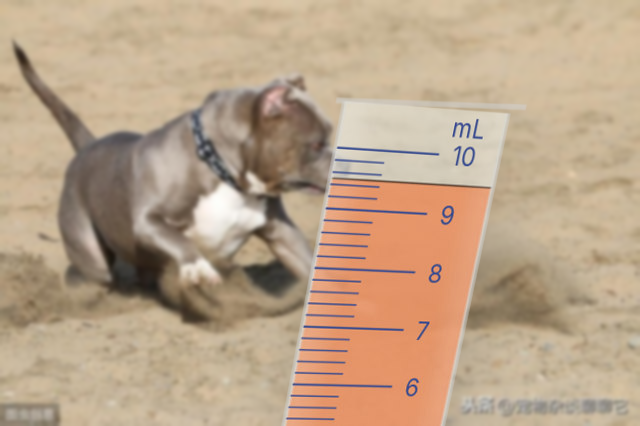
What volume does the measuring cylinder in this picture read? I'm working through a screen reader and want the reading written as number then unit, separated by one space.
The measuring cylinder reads 9.5 mL
